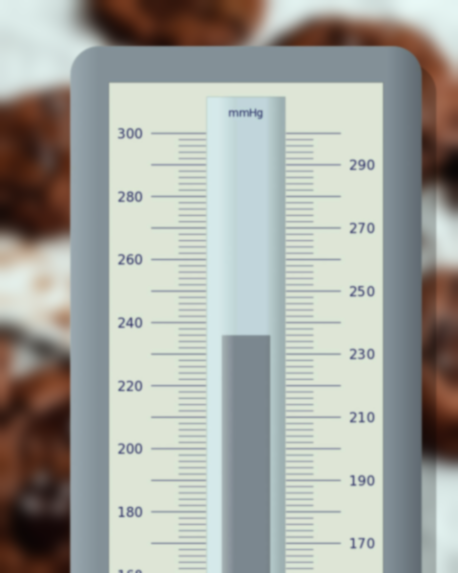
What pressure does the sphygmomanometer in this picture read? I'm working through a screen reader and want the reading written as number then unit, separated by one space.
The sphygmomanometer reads 236 mmHg
